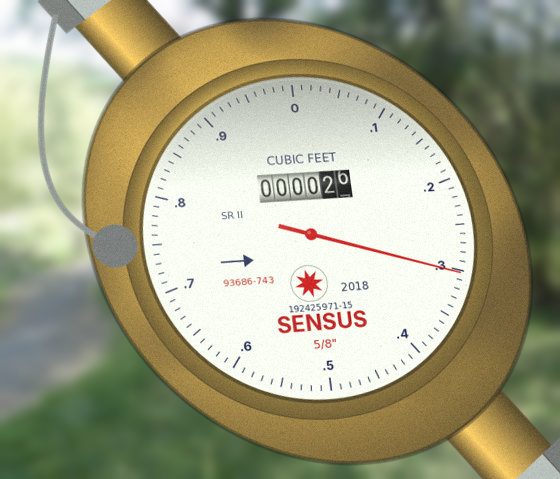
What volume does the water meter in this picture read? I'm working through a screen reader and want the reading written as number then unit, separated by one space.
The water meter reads 26.30 ft³
